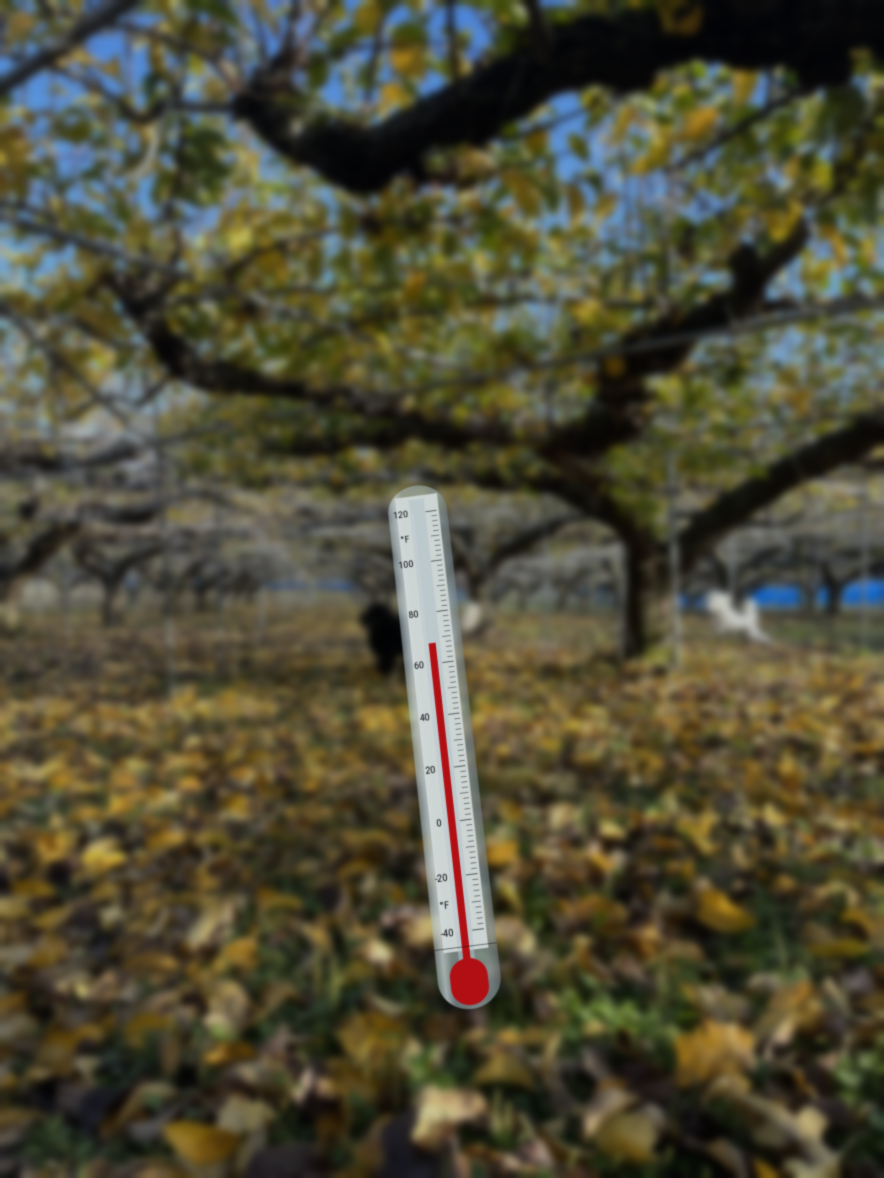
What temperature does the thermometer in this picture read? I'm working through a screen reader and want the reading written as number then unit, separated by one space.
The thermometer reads 68 °F
